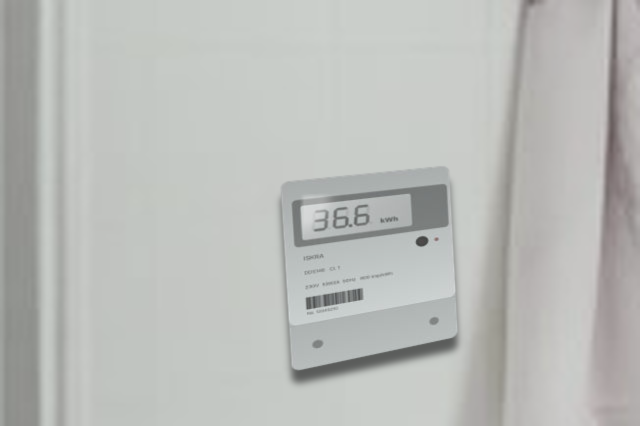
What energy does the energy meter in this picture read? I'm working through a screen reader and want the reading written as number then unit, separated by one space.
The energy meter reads 36.6 kWh
